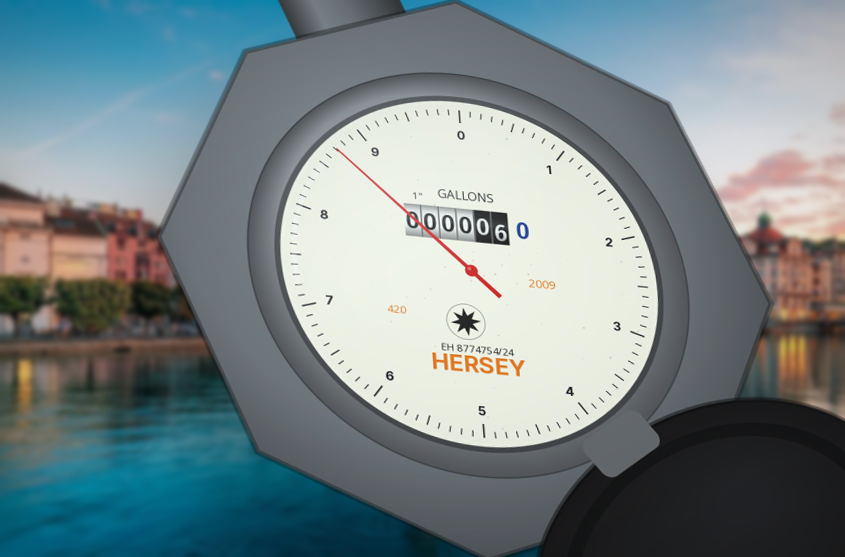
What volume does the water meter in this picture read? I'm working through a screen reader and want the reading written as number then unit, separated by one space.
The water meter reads 58.7 gal
